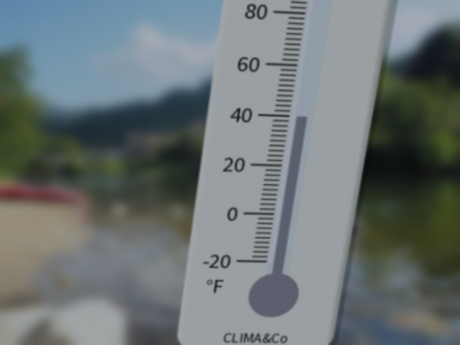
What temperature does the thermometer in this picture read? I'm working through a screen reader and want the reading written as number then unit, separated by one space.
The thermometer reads 40 °F
